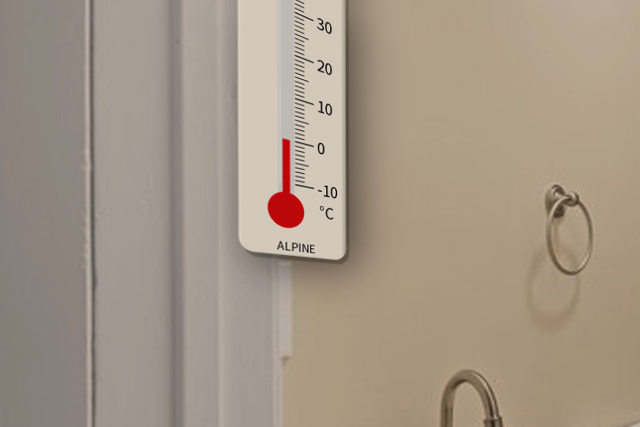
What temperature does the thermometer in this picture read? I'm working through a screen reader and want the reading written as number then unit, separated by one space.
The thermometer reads 0 °C
